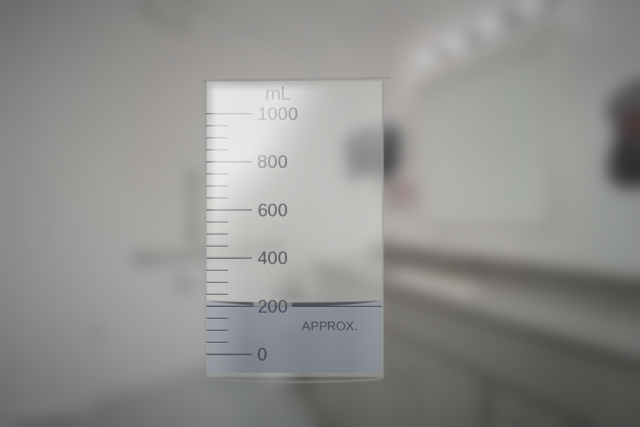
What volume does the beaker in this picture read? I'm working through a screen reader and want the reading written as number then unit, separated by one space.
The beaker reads 200 mL
